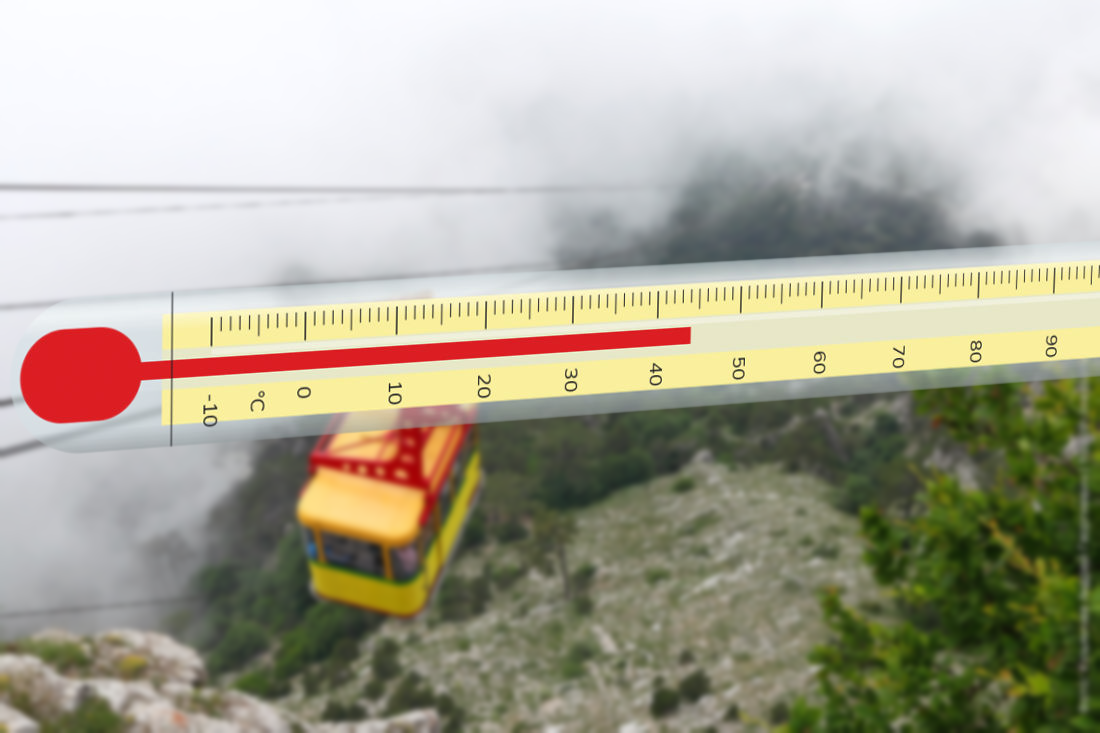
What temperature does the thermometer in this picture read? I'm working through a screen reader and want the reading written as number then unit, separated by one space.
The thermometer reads 44 °C
